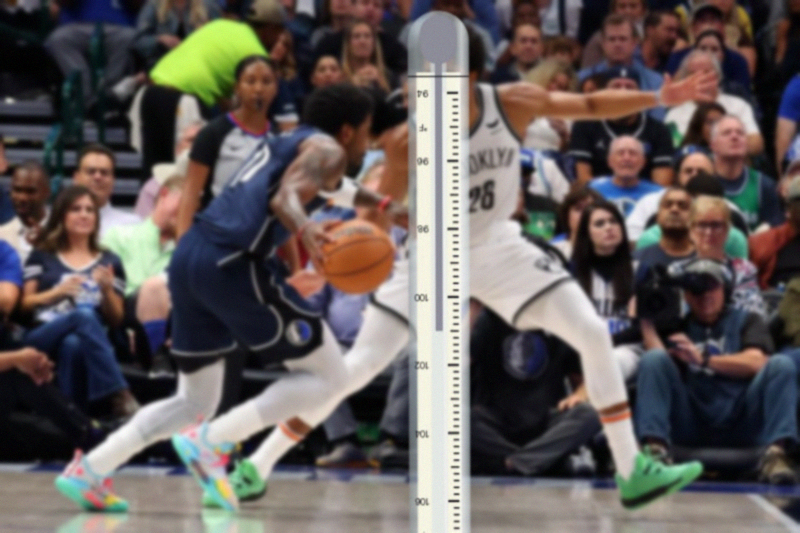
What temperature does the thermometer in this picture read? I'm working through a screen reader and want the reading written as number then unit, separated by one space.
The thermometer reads 101 °F
